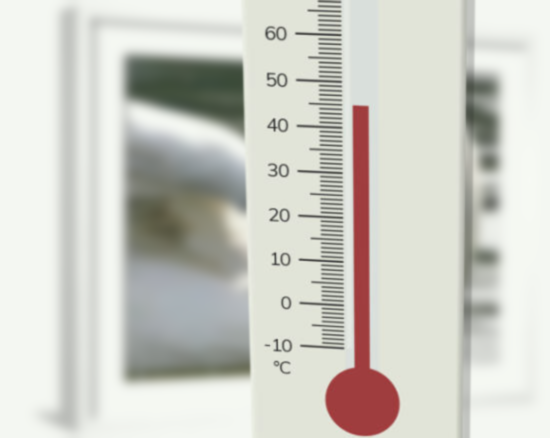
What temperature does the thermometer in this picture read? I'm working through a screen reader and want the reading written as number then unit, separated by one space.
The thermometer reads 45 °C
